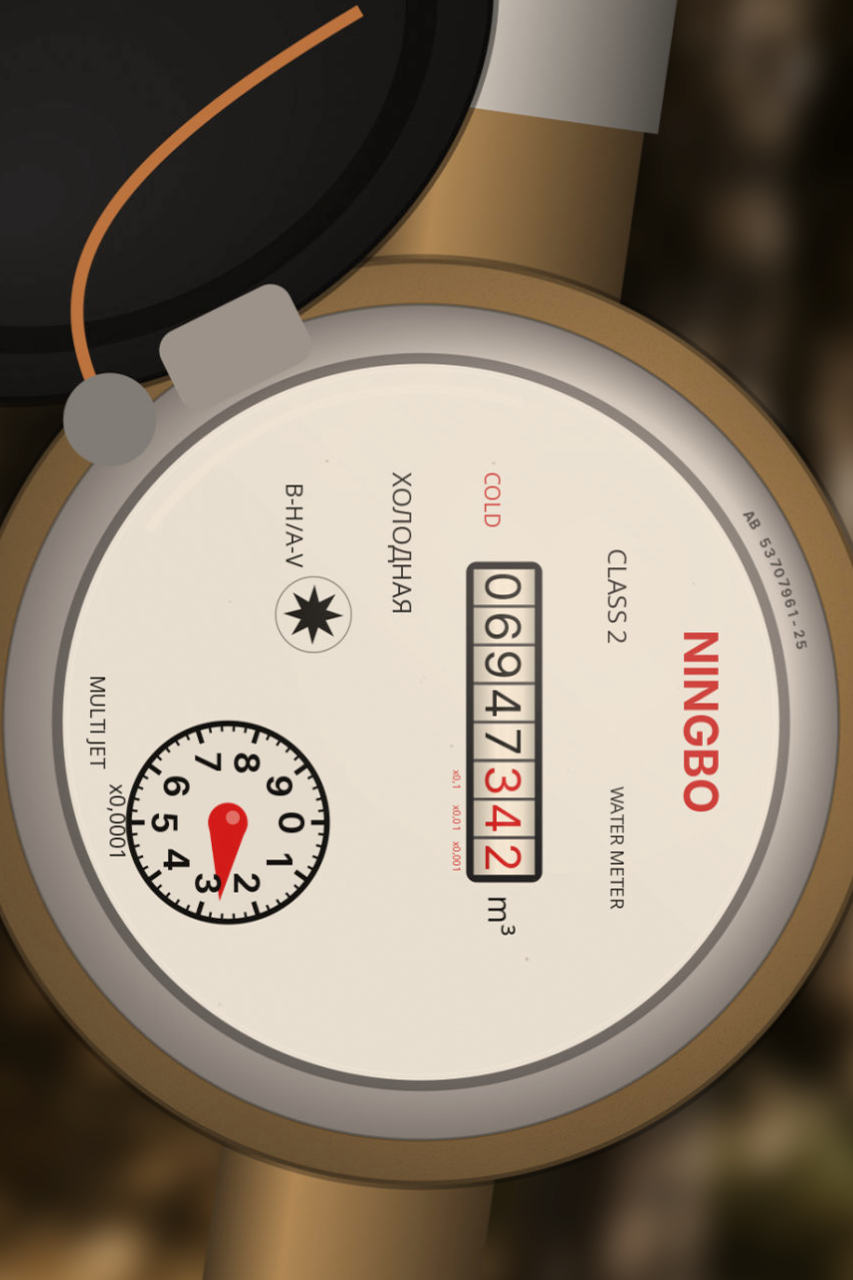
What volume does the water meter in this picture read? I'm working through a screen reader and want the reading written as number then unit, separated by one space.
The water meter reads 6947.3422 m³
